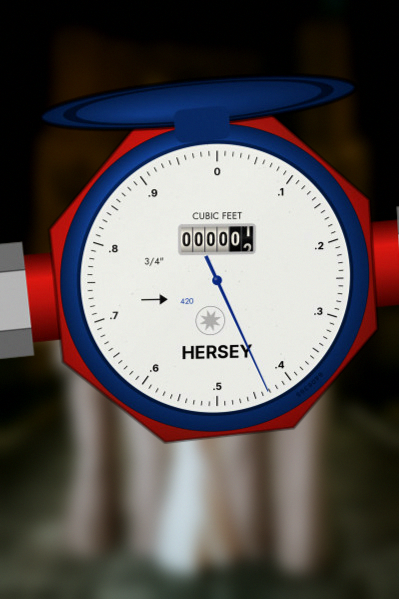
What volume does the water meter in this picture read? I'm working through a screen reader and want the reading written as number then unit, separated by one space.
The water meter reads 1.43 ft³
